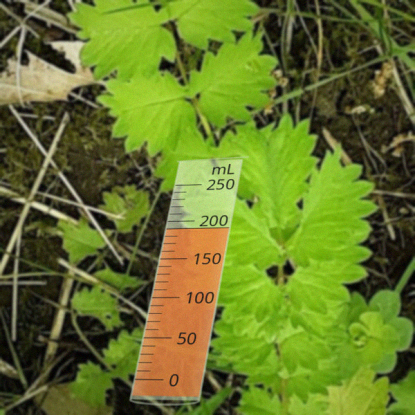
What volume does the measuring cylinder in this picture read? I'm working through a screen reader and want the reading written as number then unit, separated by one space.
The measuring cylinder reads 190 mL
